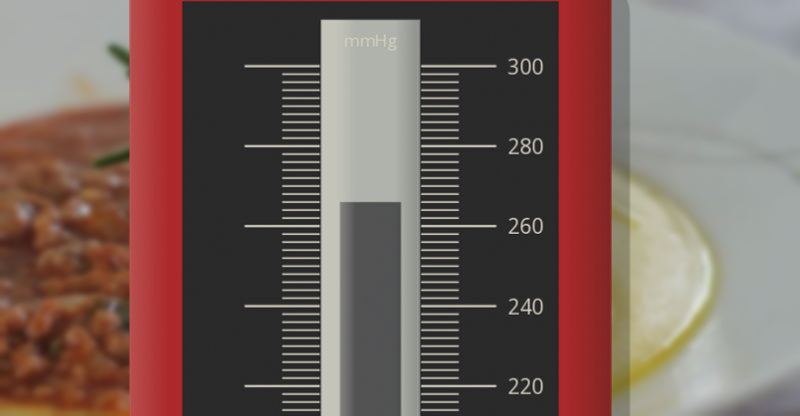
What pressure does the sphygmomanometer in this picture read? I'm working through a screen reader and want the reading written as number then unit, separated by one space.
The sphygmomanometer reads 266 mmHg
